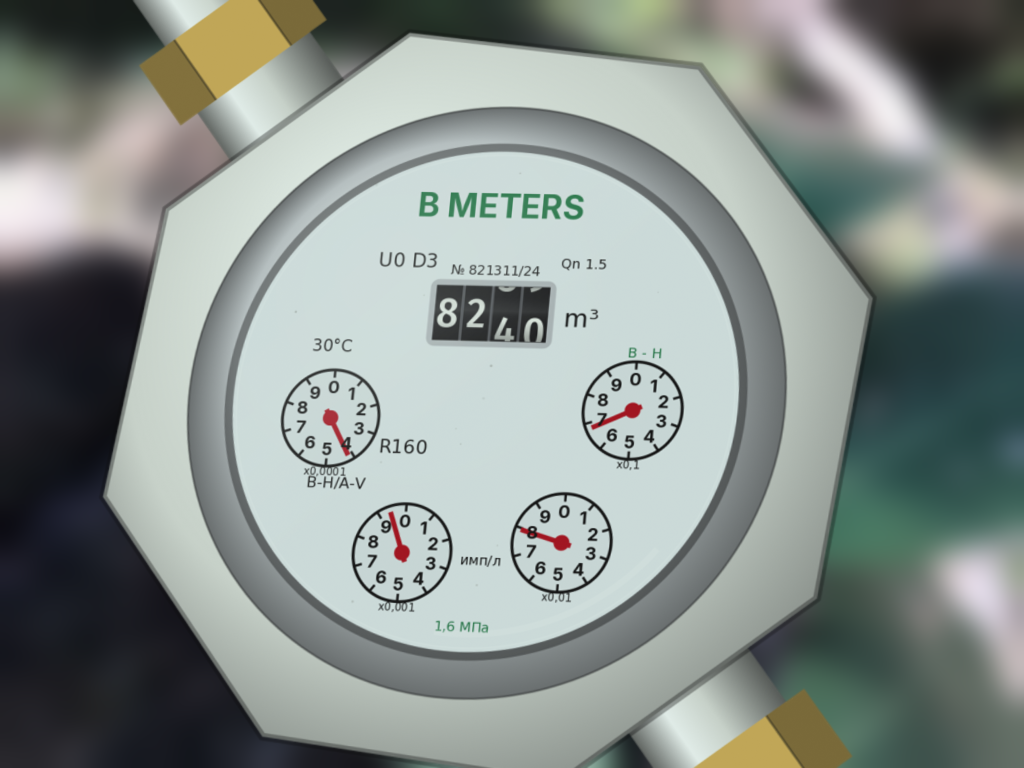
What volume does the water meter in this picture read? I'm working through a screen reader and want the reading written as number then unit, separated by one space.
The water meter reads 8239.6794 m³
